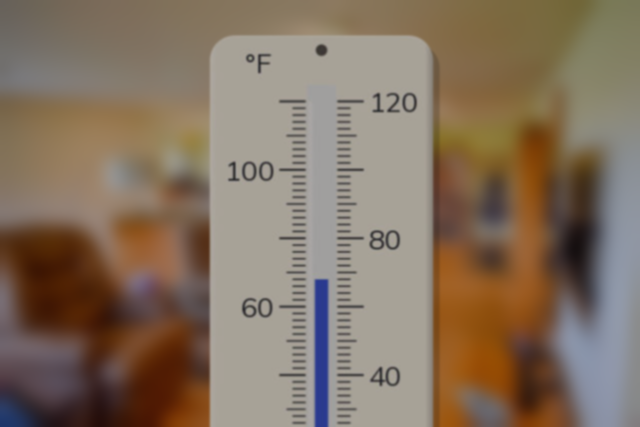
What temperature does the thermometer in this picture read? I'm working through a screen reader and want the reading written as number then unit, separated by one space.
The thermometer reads 68 °F
